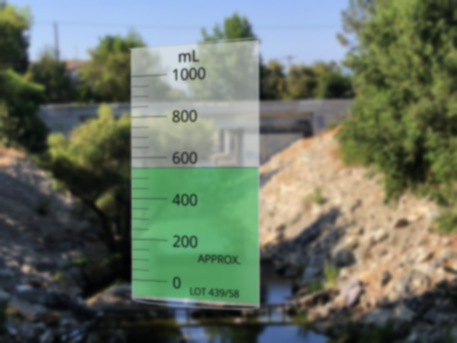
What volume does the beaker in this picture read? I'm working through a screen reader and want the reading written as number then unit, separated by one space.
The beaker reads 550 mL
